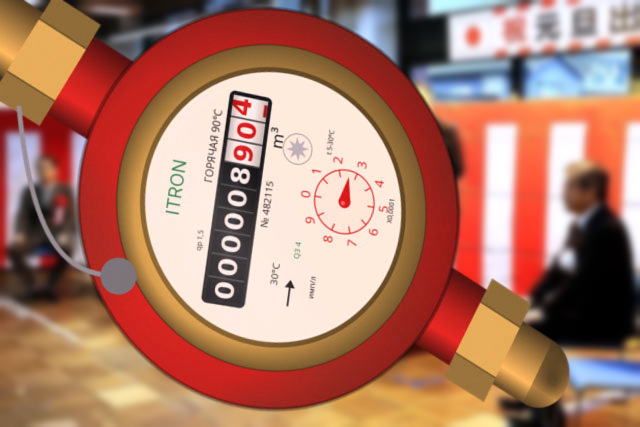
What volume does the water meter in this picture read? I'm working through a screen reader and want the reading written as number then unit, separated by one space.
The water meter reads 8.9042 m³
